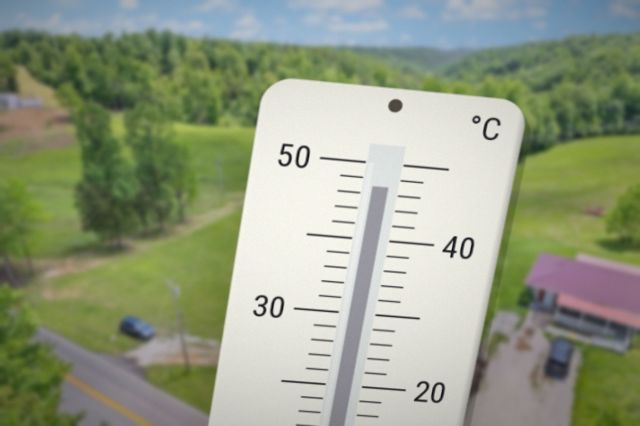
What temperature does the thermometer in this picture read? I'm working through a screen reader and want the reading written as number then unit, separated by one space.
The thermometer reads 47 °C
